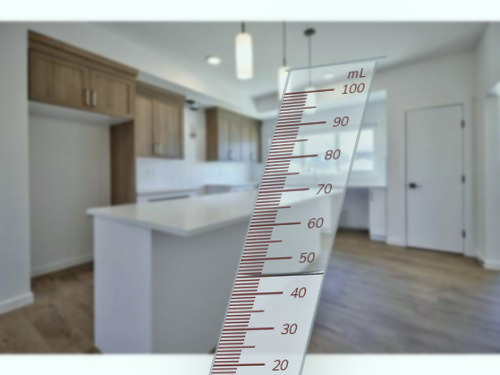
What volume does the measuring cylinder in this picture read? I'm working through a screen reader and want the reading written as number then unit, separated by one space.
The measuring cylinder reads 45 mL
